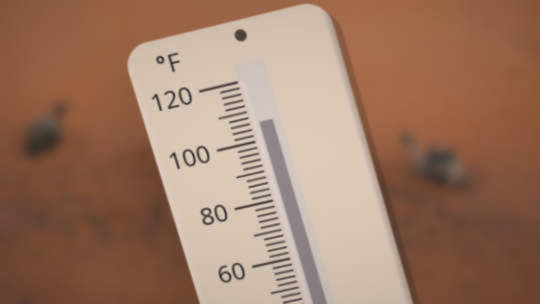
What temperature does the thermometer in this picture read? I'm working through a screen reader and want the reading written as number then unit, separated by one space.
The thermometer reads 106 °F
